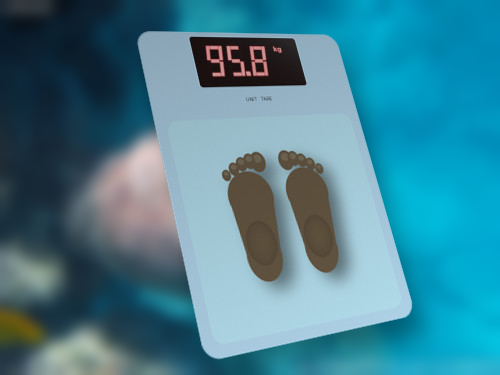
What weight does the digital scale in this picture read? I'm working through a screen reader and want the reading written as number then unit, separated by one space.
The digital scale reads 95.8 kg
